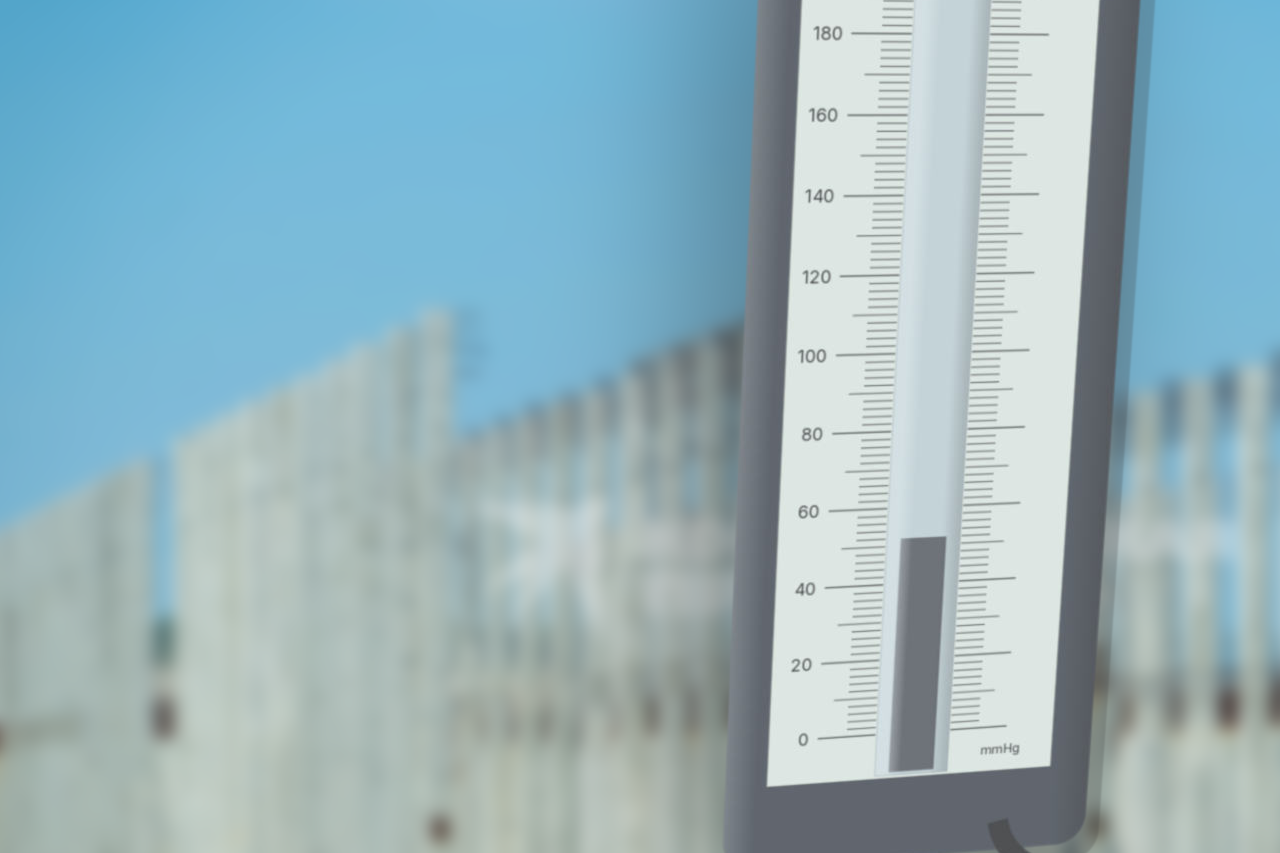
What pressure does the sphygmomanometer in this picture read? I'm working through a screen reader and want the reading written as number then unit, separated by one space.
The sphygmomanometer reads 52 mmHg
